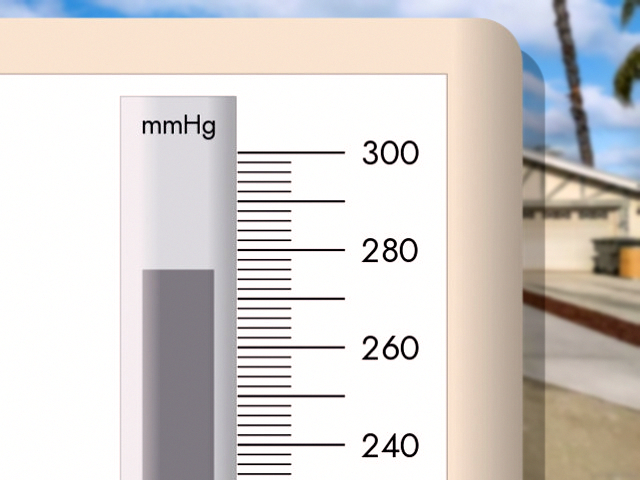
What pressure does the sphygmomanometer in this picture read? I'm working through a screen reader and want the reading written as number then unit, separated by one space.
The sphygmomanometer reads 276 mmHg
